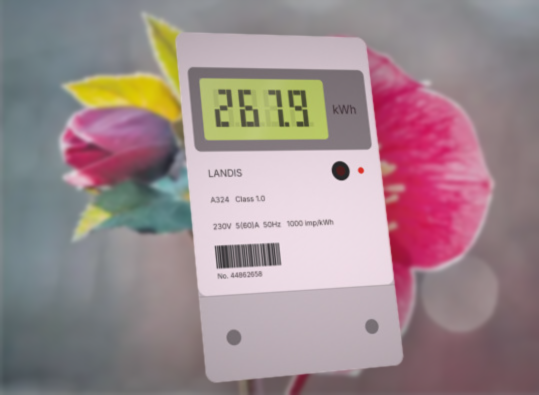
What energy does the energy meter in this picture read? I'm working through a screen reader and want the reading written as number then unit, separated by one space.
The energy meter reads 267.9 kWh
